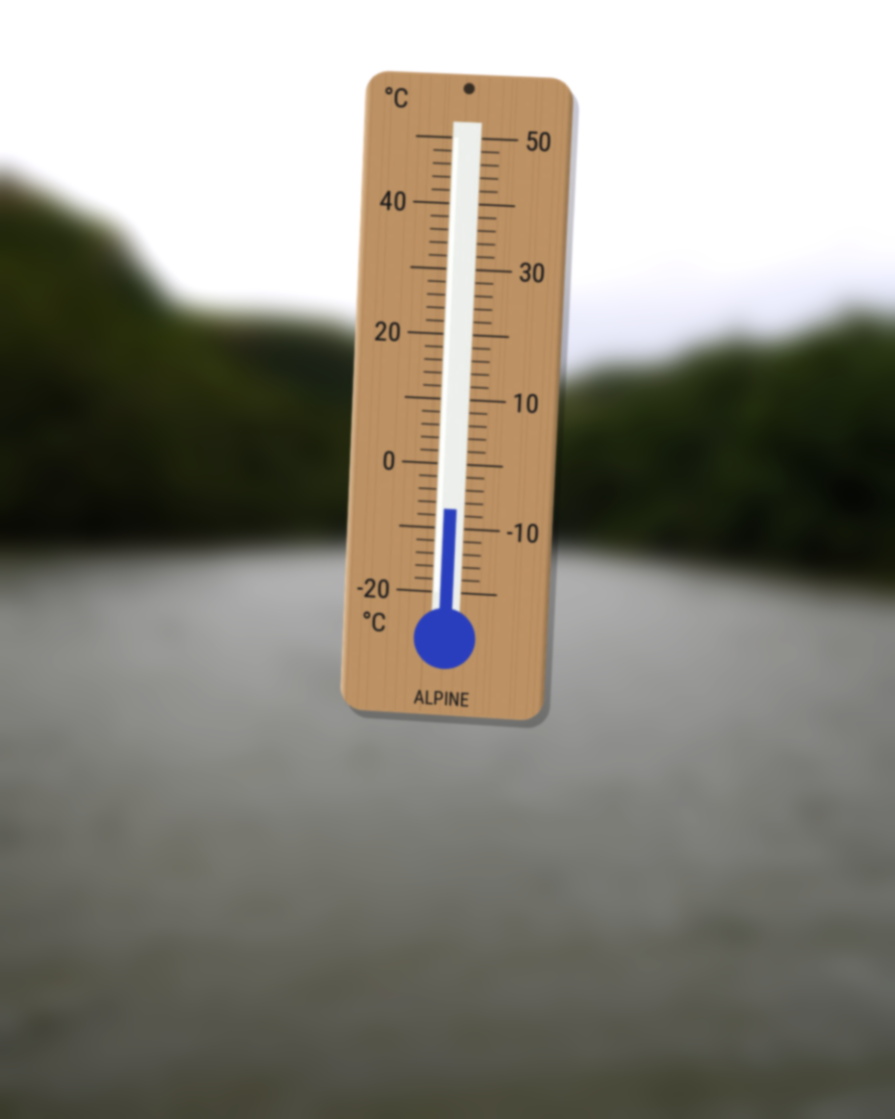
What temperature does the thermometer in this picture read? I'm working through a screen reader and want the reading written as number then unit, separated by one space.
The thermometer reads -7 °C
